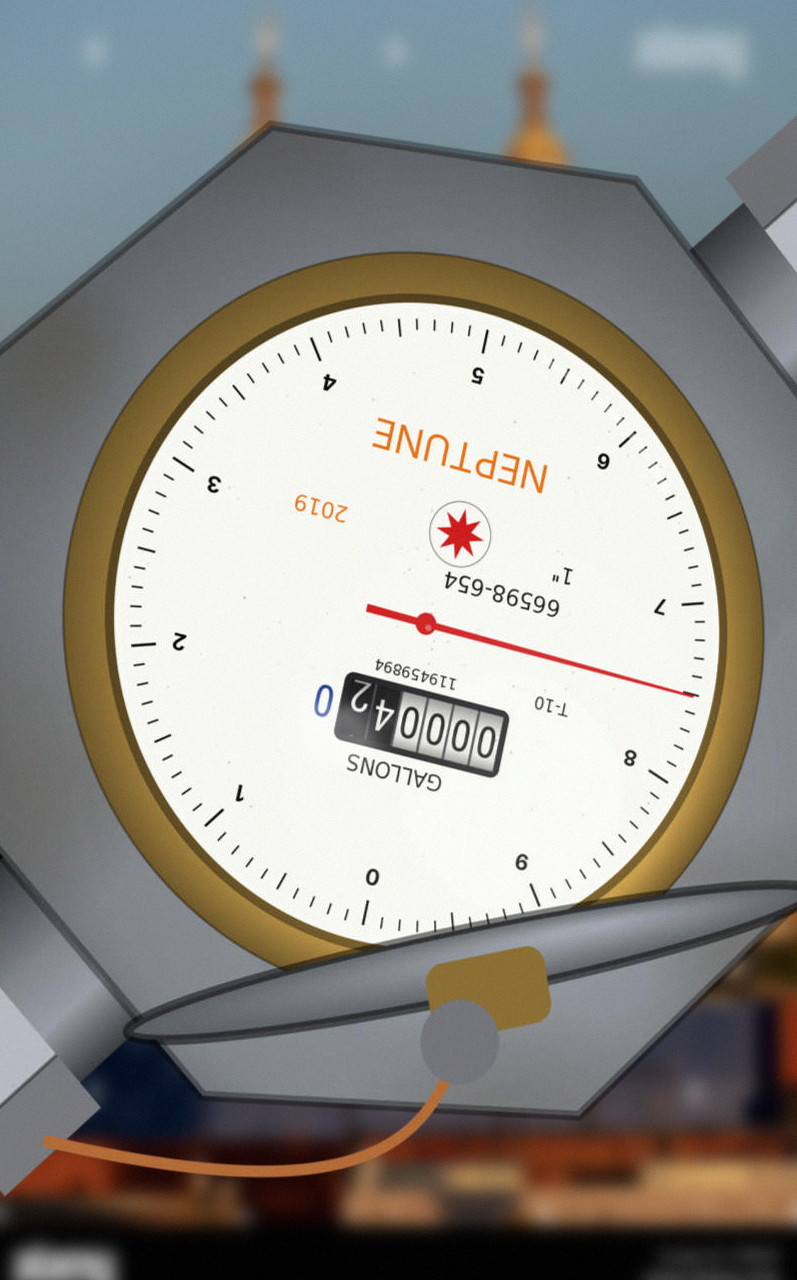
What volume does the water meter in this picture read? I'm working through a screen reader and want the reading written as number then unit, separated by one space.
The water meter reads 417.5 gal
